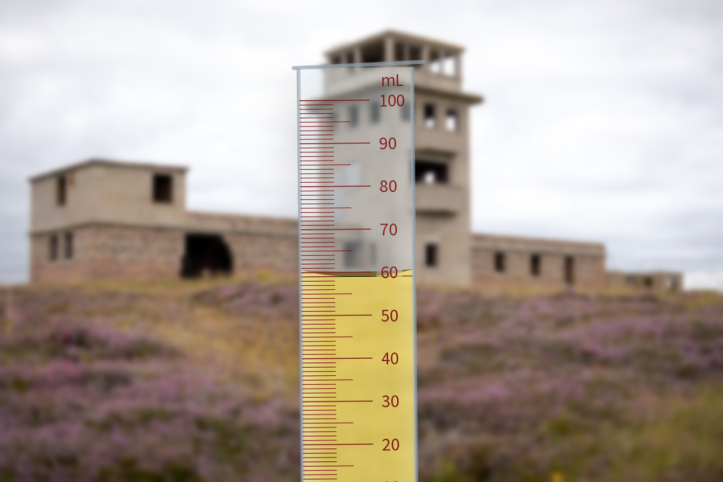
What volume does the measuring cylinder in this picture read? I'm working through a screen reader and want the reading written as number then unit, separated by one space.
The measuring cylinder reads 59 mL
